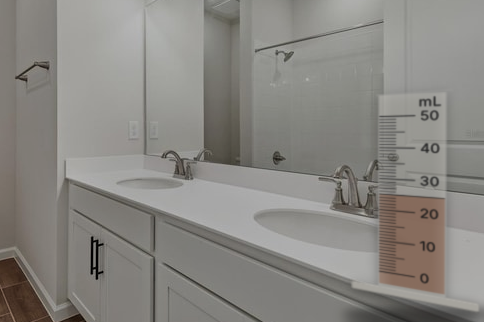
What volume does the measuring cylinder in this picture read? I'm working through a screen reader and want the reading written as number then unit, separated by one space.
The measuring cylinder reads 25 mL
